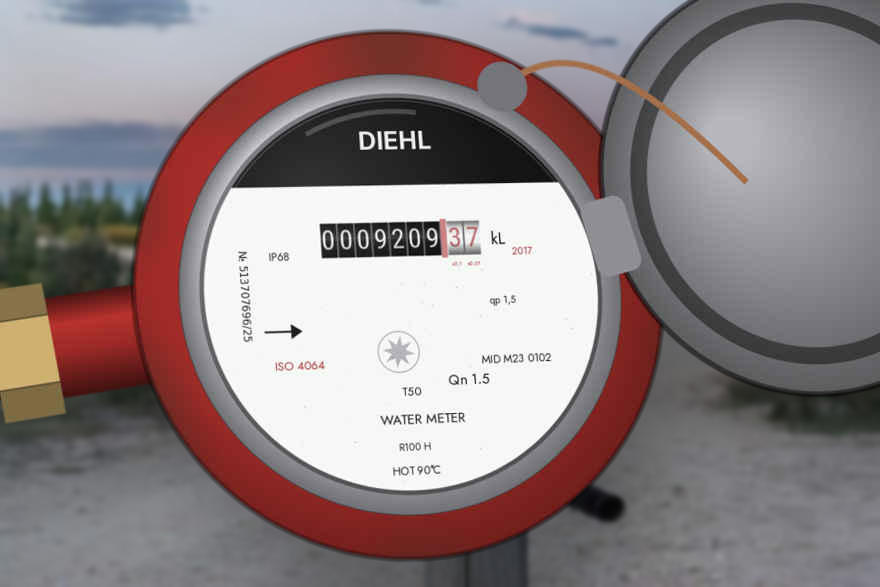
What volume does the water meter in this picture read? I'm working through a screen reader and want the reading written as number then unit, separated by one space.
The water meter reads 9209.37 kL
